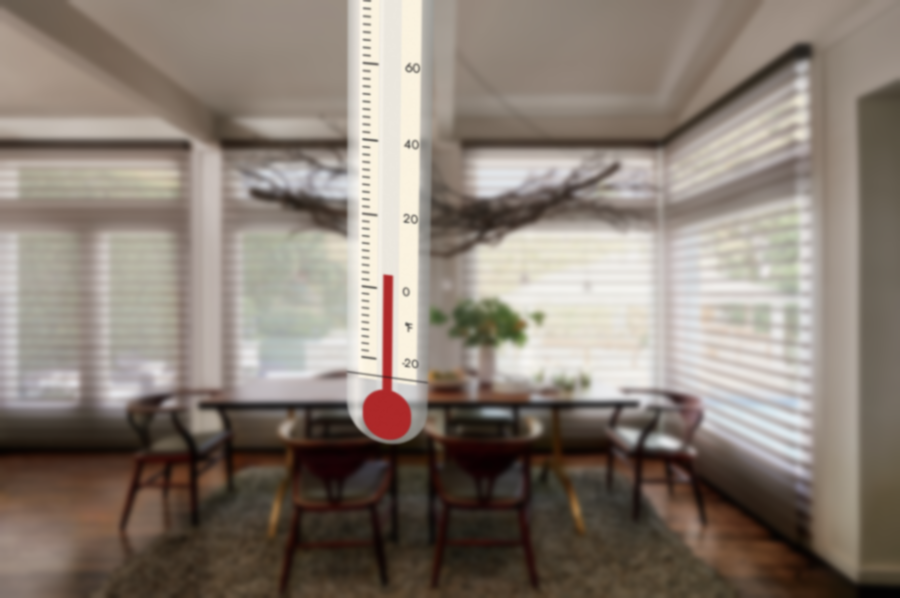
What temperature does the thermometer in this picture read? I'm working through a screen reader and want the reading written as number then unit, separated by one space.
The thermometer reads 4 °F
